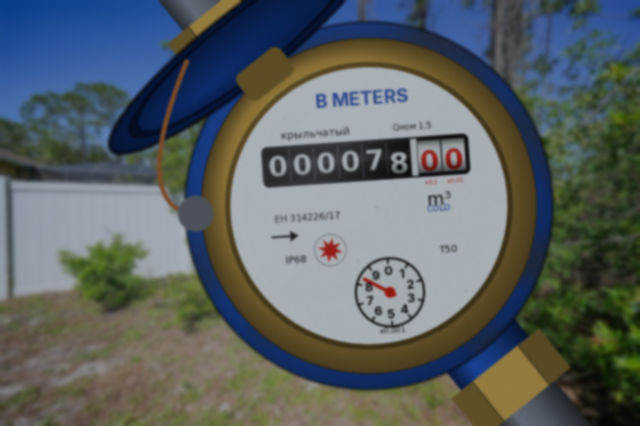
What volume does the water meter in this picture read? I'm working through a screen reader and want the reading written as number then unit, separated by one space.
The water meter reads 77.998 m³
